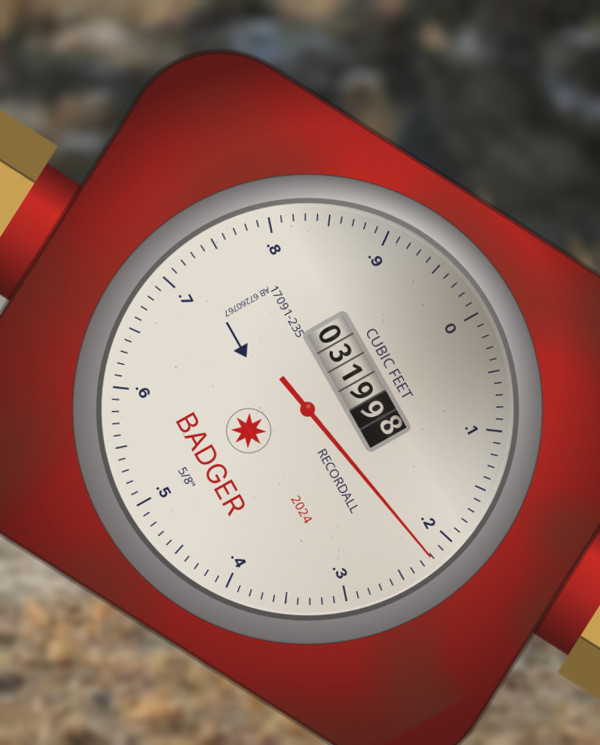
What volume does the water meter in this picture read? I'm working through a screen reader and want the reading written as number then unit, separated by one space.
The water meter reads 31998.22 ft³
